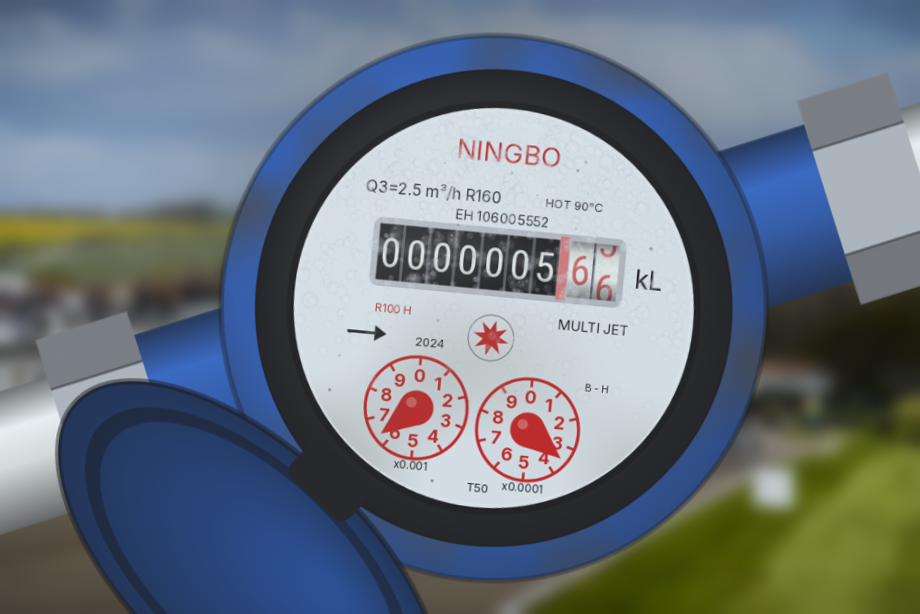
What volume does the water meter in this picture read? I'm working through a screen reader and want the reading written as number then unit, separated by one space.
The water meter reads 5.6563 kL
